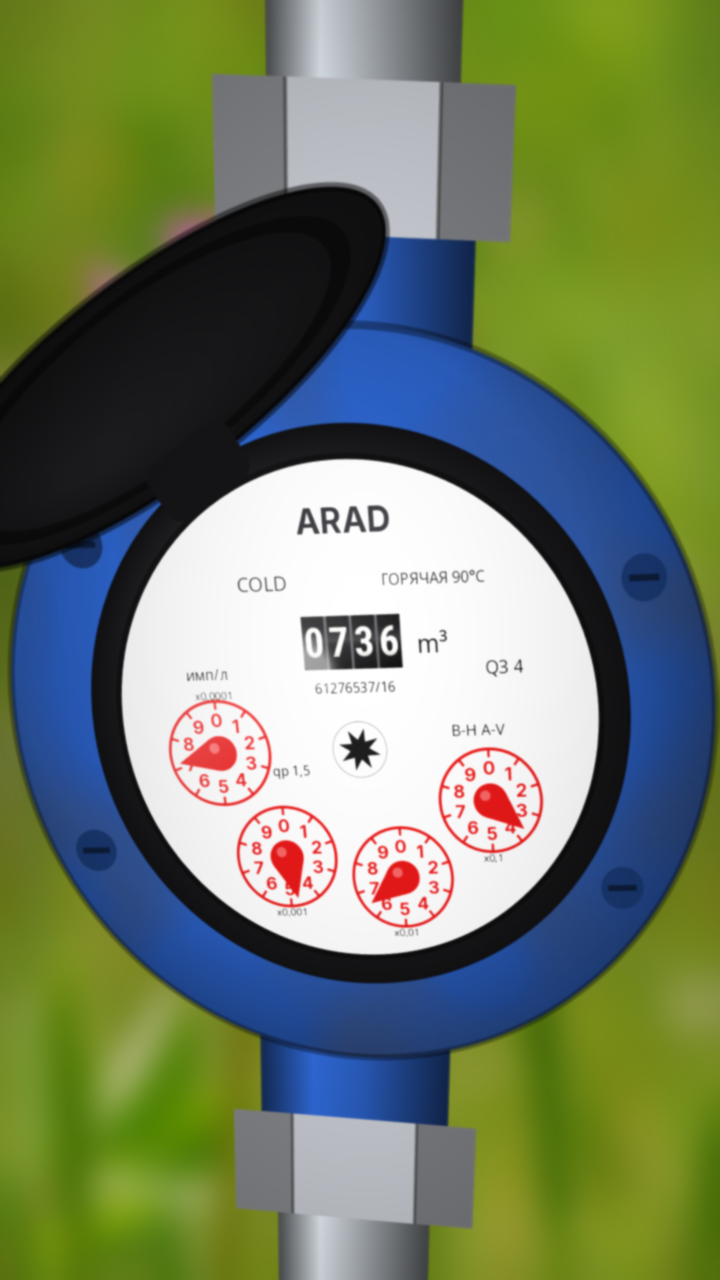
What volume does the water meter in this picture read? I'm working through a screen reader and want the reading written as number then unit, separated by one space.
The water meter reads 736.3647 m³
